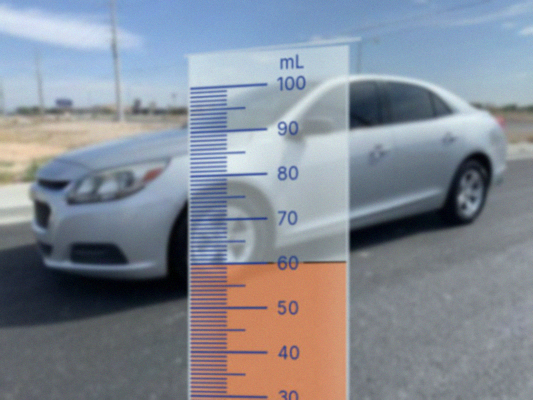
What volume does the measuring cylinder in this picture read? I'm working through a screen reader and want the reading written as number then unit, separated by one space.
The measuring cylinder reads 60 mL
